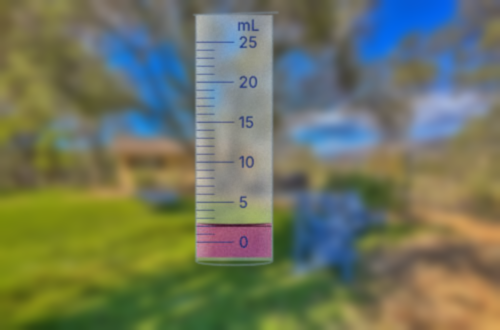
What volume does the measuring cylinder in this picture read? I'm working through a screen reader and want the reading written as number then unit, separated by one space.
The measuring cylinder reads 2 mL
